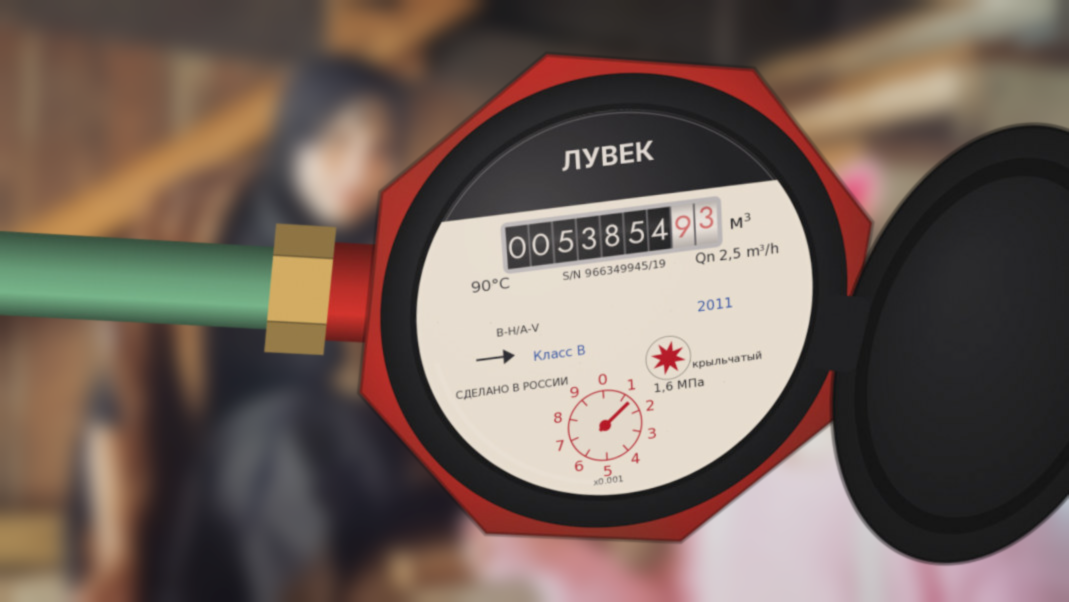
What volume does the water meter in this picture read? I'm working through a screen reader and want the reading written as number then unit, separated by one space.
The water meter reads 53854.931 m³
